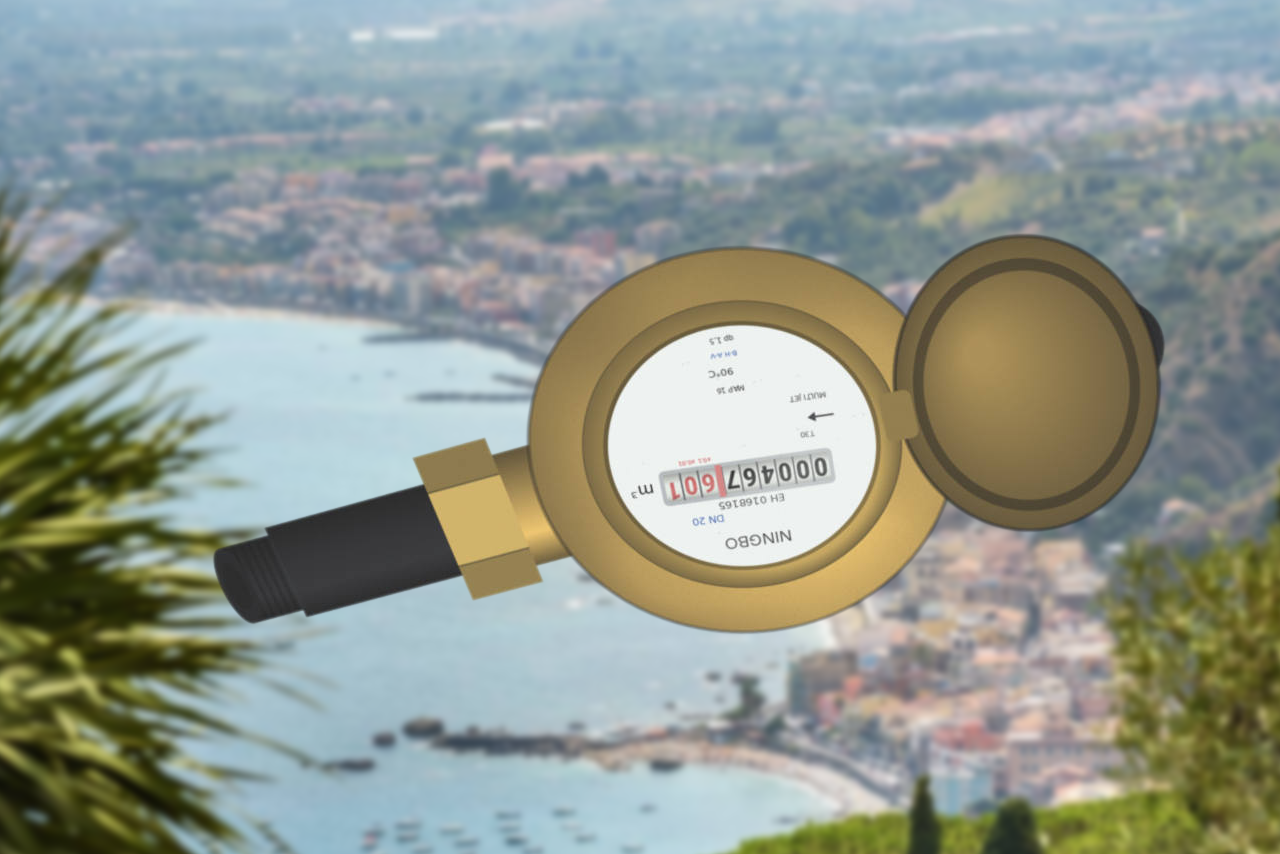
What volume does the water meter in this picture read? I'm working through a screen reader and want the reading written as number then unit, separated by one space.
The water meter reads 467.601 m³
